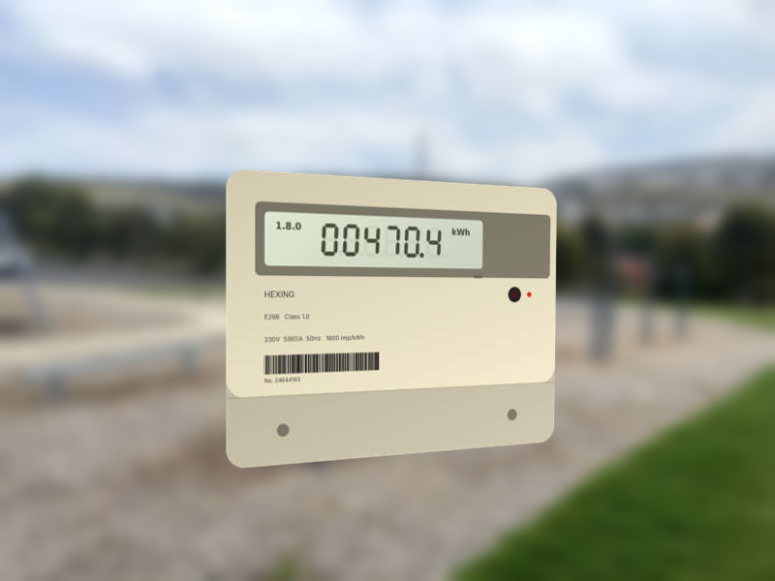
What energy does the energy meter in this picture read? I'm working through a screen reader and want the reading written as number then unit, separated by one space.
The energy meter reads 470.4 kWh
